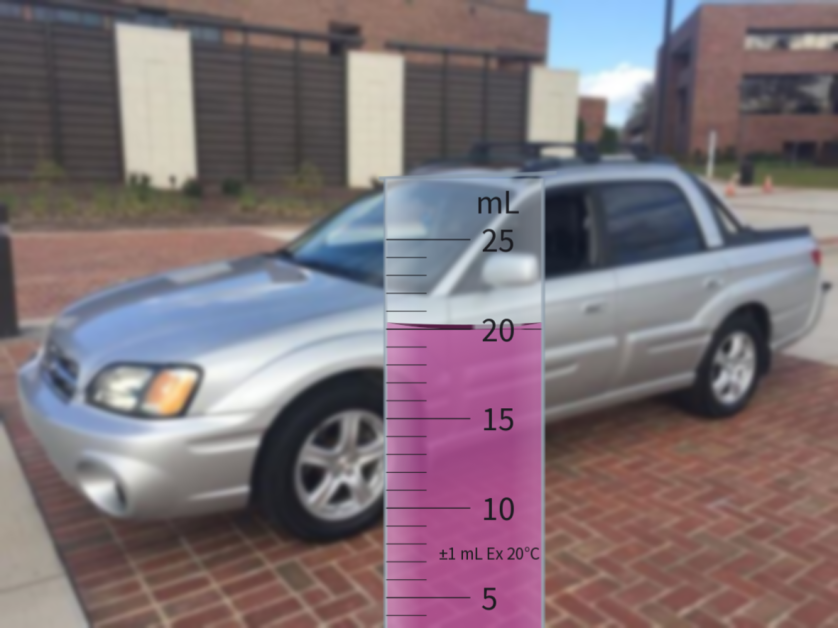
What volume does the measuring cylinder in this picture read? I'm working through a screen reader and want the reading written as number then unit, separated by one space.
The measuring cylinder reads 20 mL
